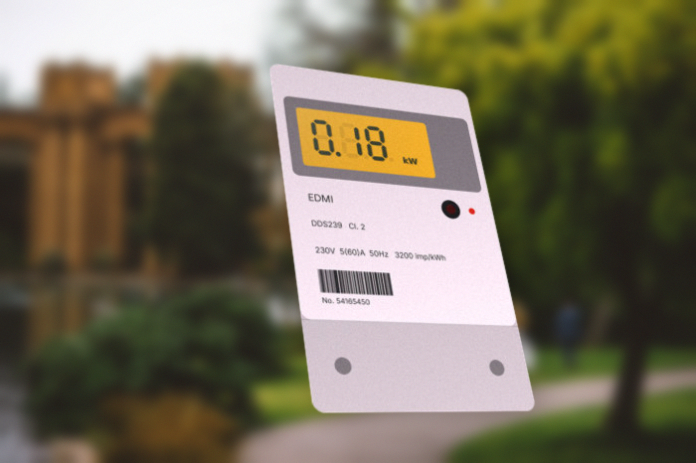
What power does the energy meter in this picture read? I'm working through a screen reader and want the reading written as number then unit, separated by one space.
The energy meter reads 0.18 kW
